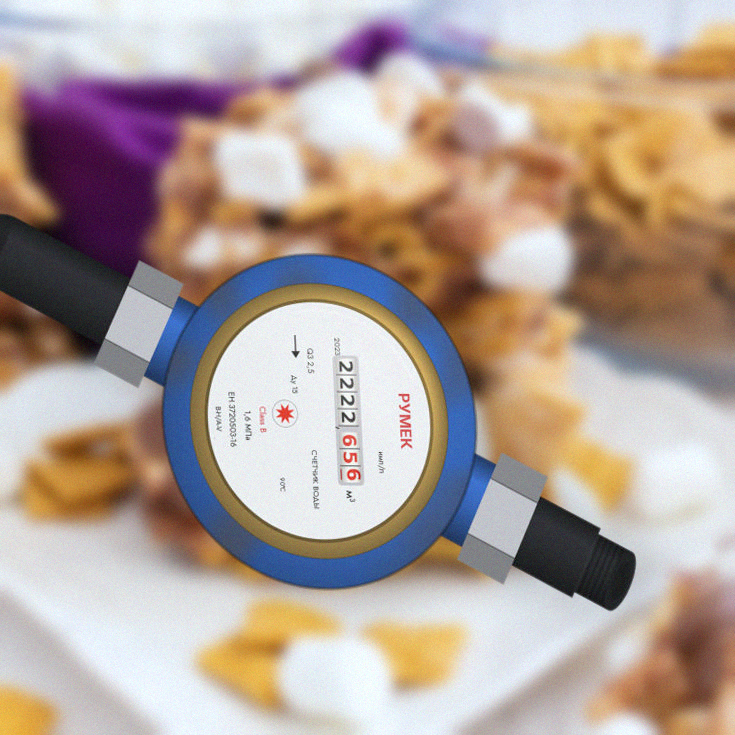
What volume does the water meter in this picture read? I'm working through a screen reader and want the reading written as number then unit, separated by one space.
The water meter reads 2222.656 m³
